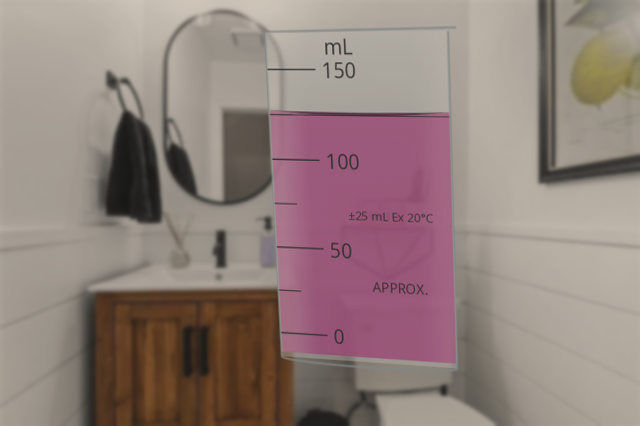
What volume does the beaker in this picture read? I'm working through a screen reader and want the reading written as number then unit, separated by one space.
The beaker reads 125 mL
